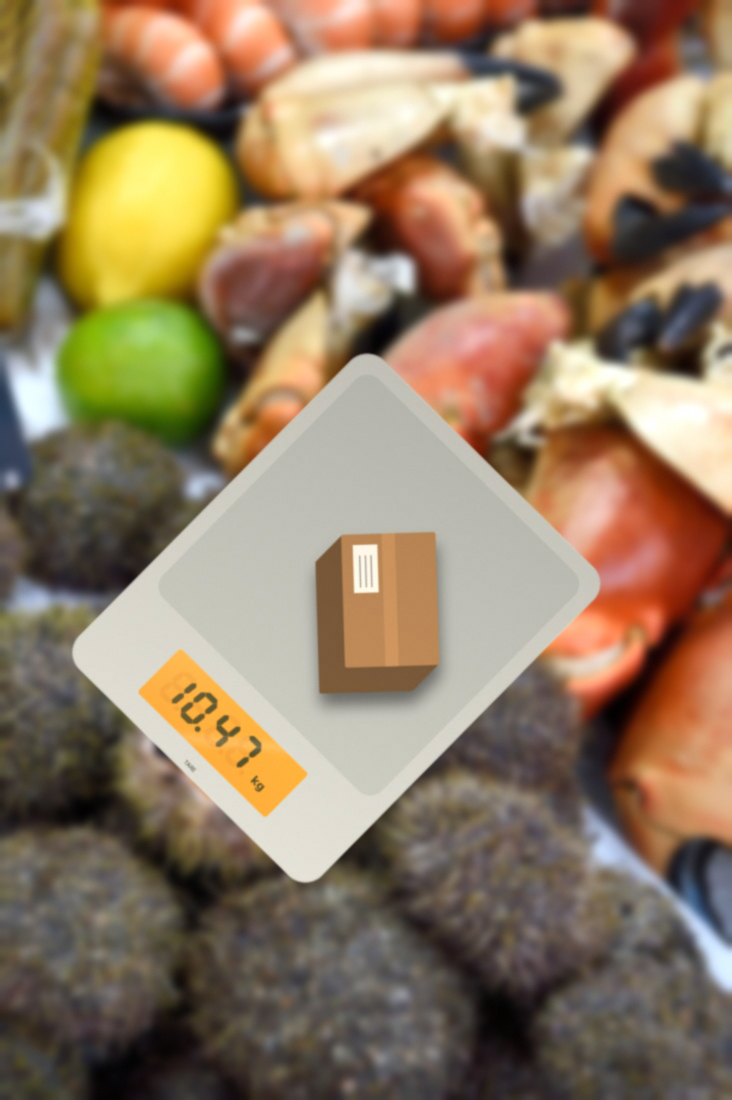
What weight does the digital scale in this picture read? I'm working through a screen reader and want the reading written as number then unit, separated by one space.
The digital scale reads 10.47 kg
